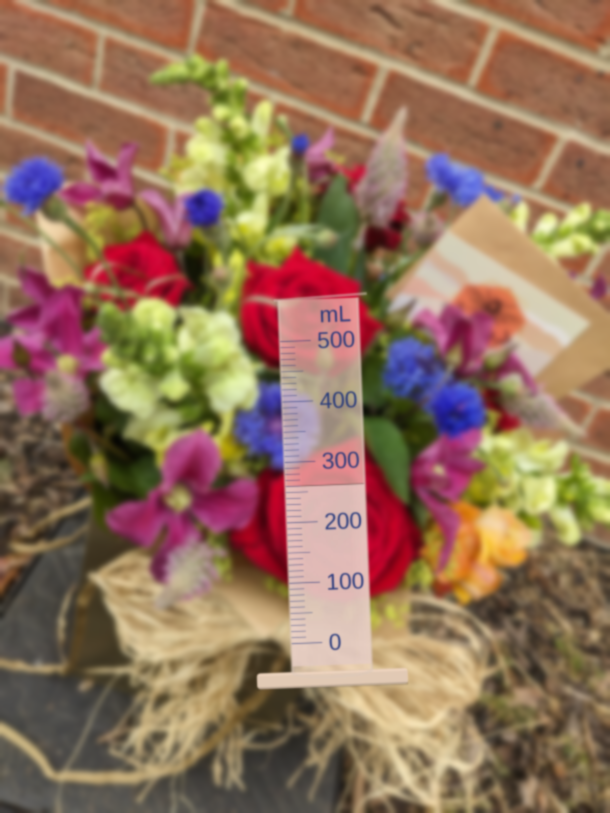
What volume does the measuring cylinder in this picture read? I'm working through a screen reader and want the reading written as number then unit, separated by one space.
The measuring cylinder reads 260 mL
